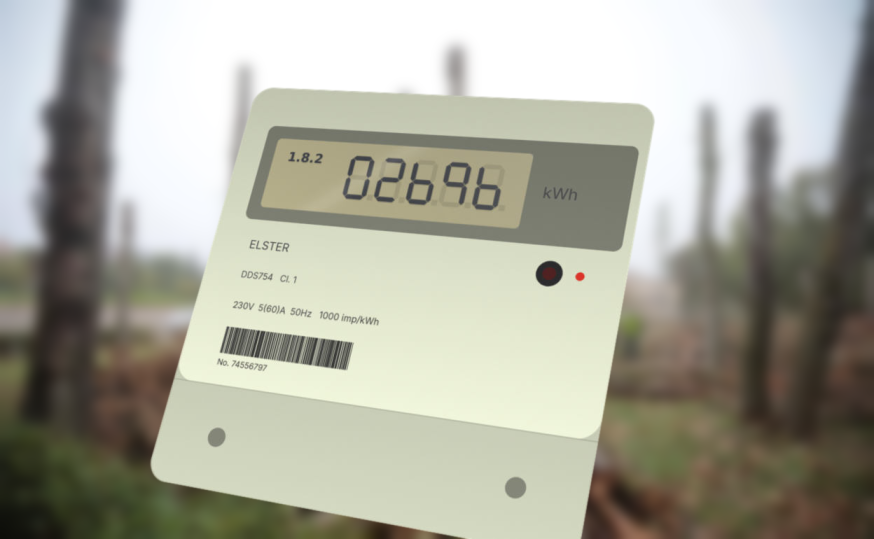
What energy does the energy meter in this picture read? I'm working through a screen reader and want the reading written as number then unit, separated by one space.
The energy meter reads 2696 kWh
